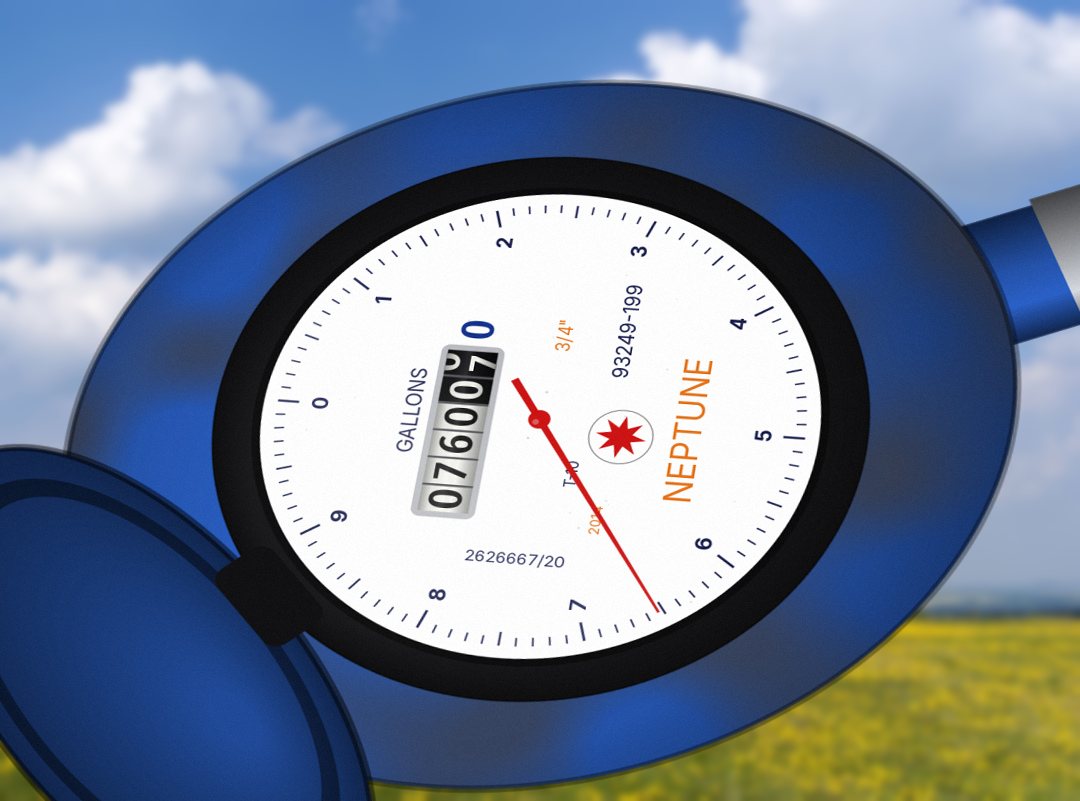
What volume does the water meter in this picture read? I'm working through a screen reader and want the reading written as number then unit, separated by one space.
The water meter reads 760066.5 gal
